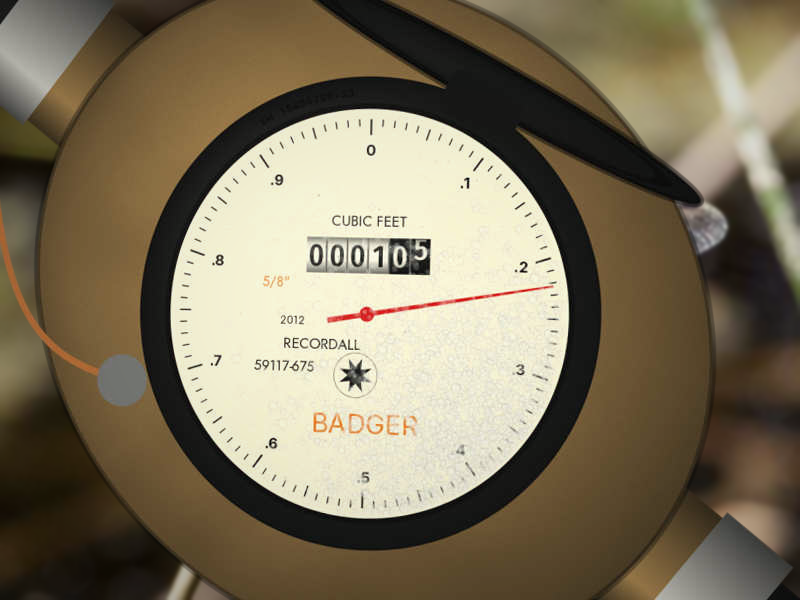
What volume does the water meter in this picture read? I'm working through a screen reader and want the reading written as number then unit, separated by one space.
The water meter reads 105.22 ft³
